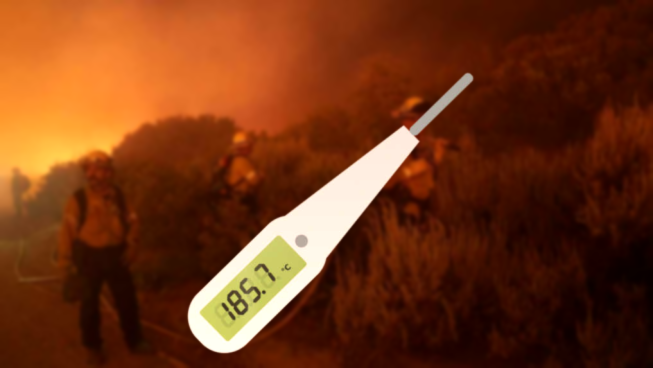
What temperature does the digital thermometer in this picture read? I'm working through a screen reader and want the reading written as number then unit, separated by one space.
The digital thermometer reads 185.7 °C
